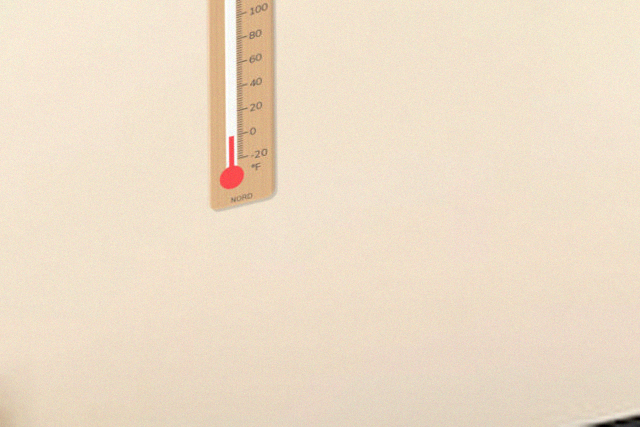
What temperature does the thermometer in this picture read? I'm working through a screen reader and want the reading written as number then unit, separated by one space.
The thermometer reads 0 °F
